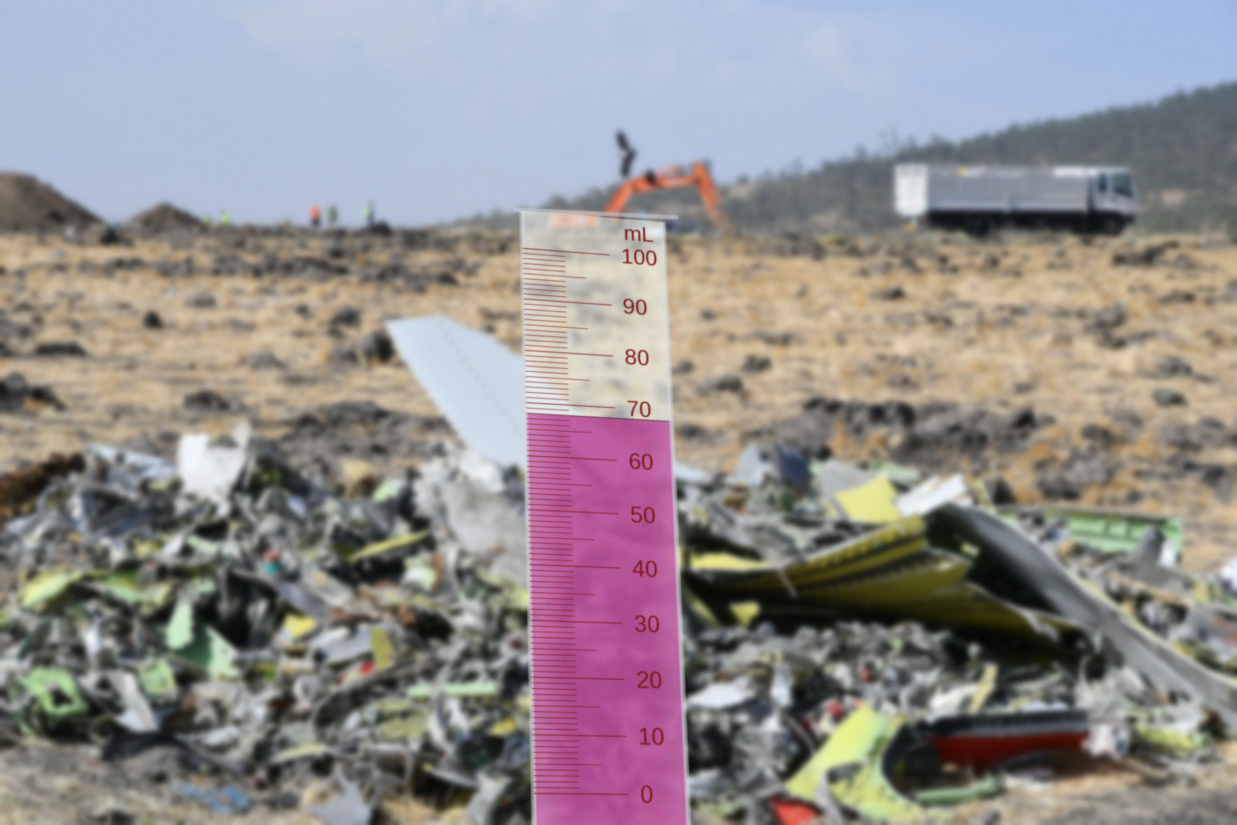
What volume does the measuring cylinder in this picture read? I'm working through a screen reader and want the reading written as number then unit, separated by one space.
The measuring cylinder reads 68 mL
